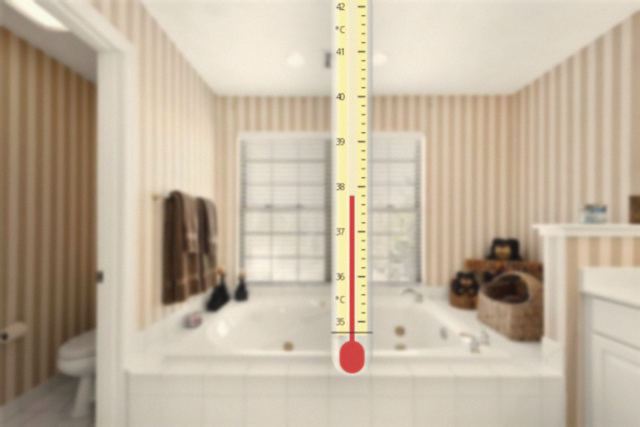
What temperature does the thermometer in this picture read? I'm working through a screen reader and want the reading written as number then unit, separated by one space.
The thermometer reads 37.8 °C
